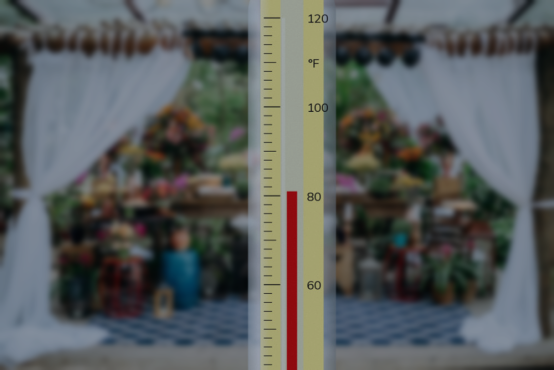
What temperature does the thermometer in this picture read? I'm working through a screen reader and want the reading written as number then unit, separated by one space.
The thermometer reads 81 °F
